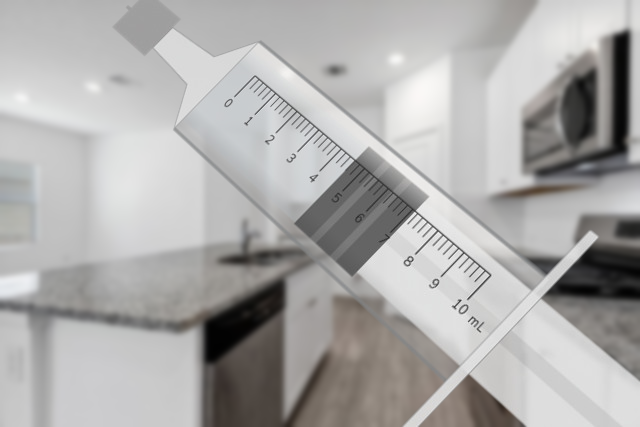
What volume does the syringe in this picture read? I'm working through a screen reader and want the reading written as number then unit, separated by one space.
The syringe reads 4.6 mL
